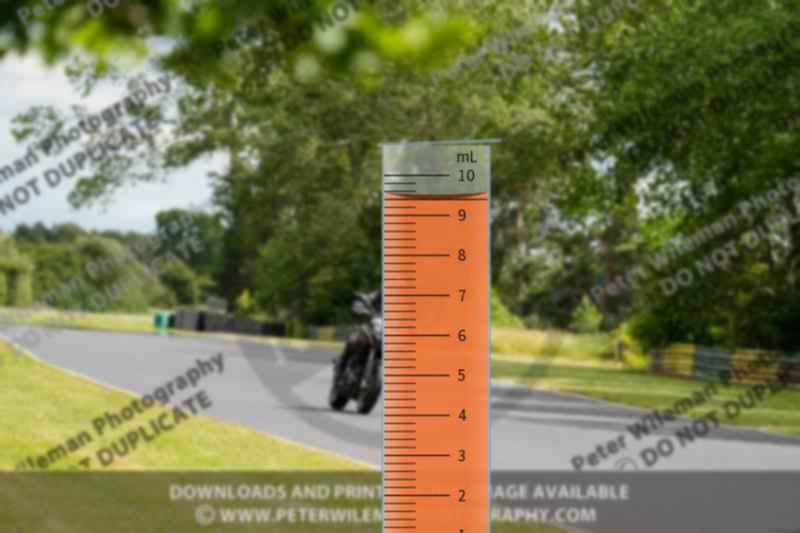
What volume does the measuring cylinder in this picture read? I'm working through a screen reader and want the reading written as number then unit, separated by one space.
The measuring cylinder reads 9.4 mL
